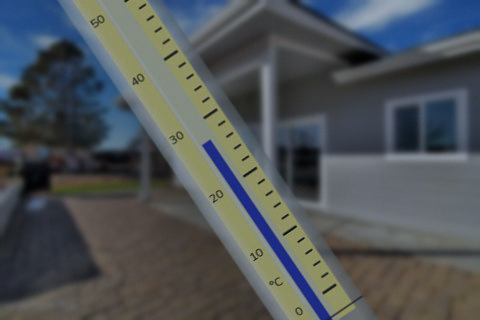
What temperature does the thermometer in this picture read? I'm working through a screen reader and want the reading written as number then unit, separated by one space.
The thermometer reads 27 °C
